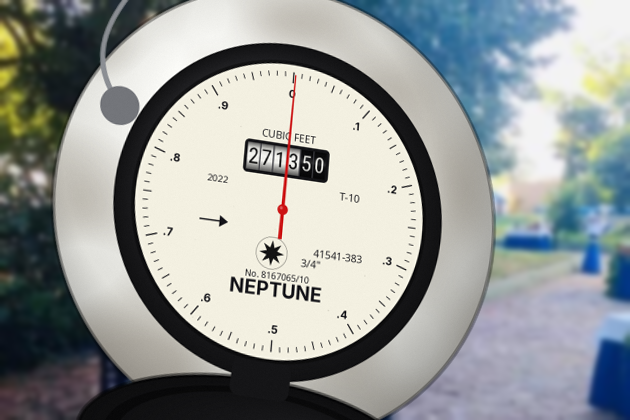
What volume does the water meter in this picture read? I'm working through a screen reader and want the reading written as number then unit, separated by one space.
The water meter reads 271350.00 ft³
